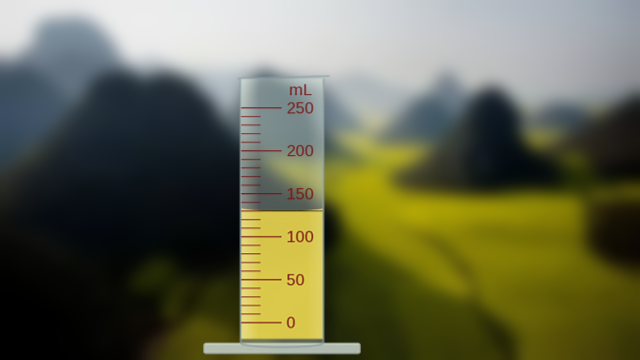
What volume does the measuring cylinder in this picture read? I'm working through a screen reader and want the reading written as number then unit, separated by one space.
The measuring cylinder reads 130 mL
